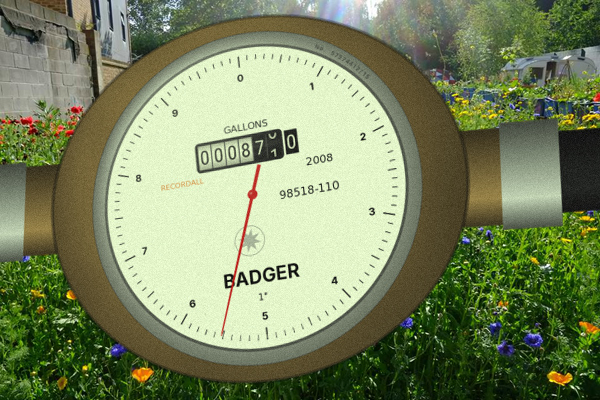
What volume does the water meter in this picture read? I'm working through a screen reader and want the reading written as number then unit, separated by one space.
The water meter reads 8705.5 gal
